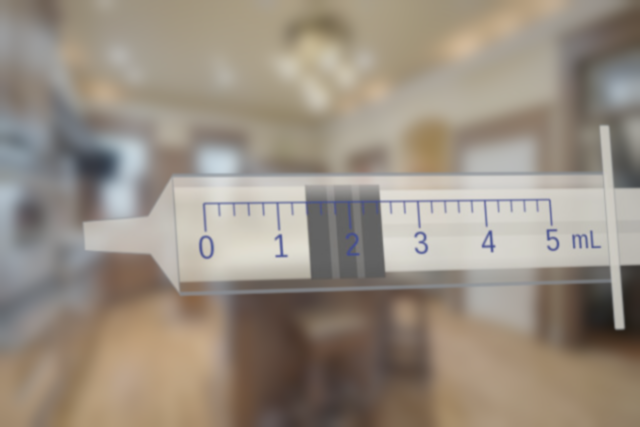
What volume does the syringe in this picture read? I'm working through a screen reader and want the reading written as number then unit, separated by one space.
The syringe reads 1.4 mL
